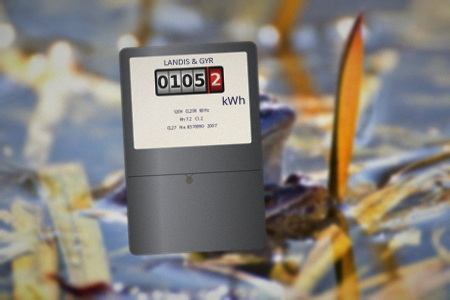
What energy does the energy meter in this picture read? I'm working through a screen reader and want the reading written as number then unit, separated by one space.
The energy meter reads 105.2 kWh
